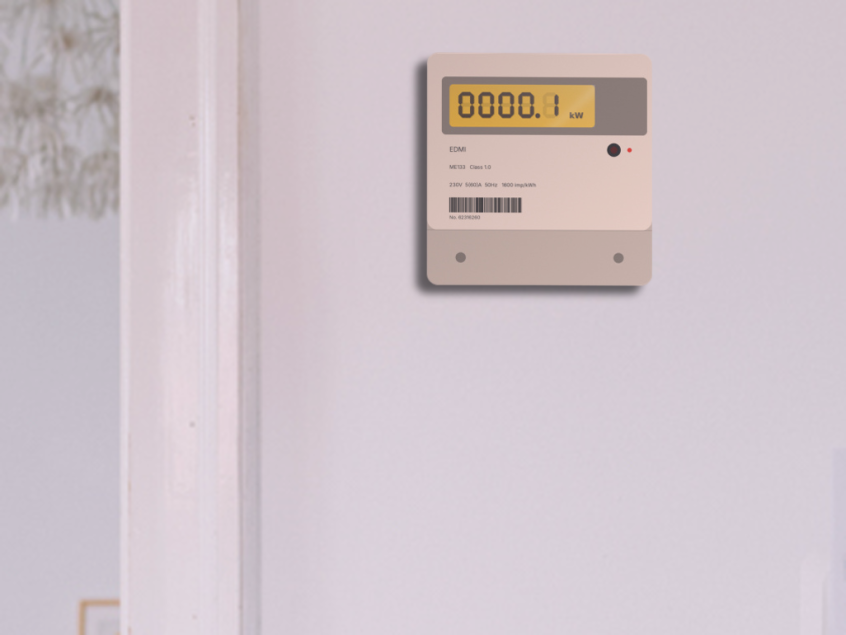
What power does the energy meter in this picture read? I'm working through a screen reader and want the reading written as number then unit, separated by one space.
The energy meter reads 0.1 kW
